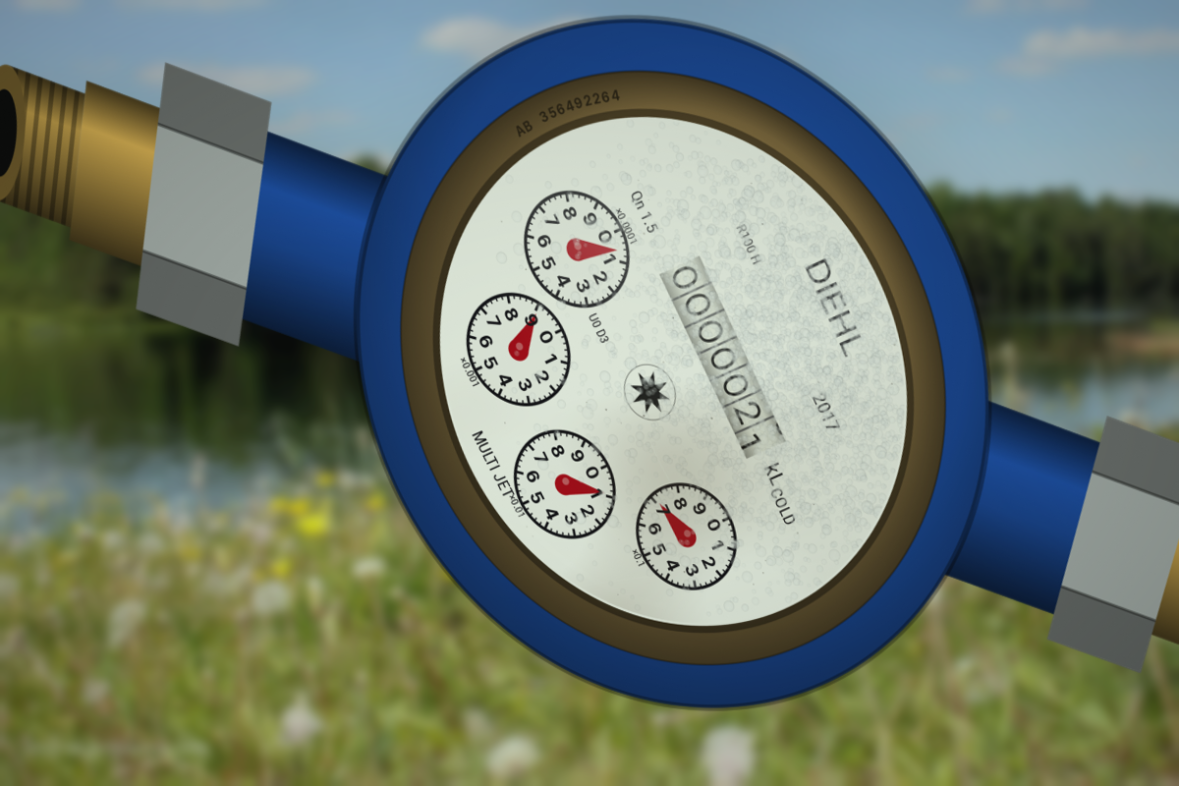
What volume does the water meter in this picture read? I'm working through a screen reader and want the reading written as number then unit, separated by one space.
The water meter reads 20.7090 kL
